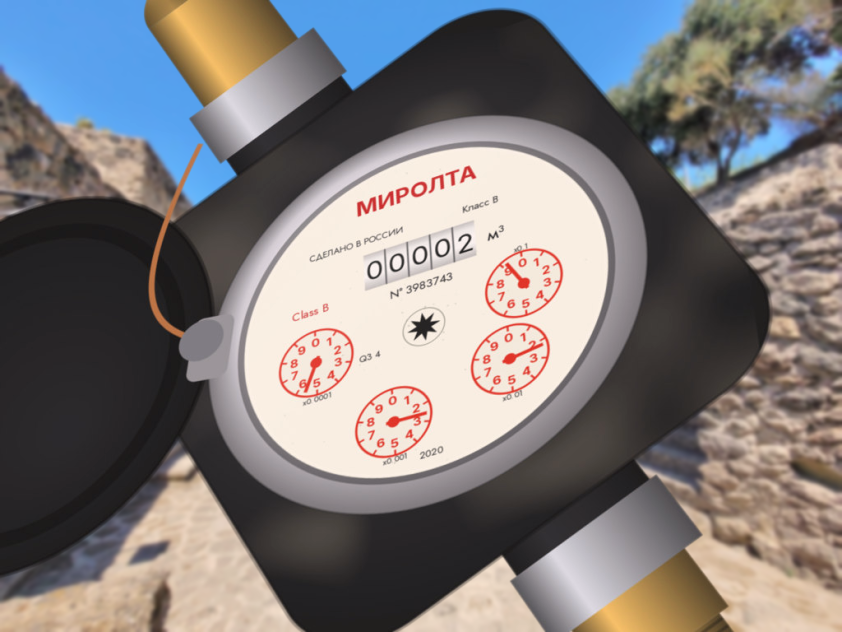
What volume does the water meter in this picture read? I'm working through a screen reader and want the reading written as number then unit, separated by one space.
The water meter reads 1.9225 m³
